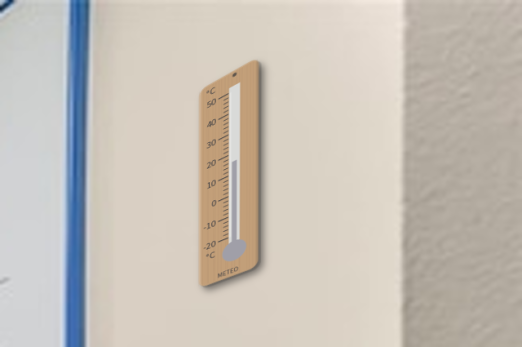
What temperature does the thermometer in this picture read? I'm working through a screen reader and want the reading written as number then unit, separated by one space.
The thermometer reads 16 °C
